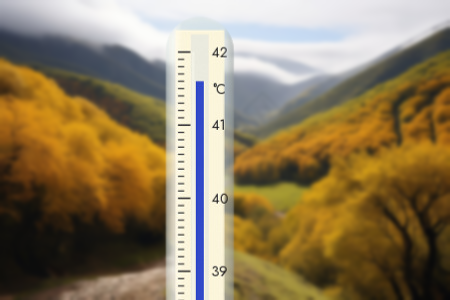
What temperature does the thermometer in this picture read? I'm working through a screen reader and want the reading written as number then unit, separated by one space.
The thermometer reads 41.6 °C
